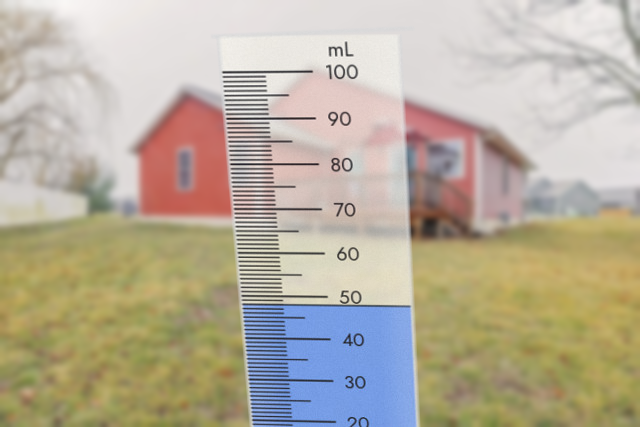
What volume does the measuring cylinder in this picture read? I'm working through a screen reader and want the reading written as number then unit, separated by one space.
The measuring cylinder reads 48 mL
